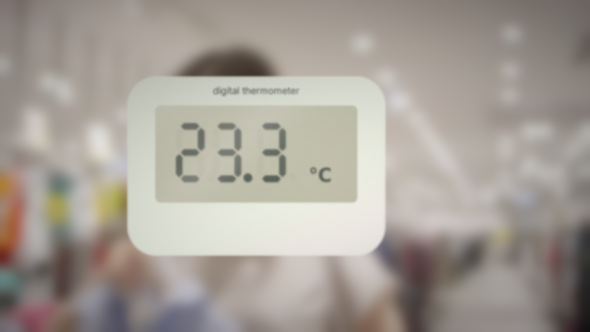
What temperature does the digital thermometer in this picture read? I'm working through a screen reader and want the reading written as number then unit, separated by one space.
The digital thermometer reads 23.3 °C
